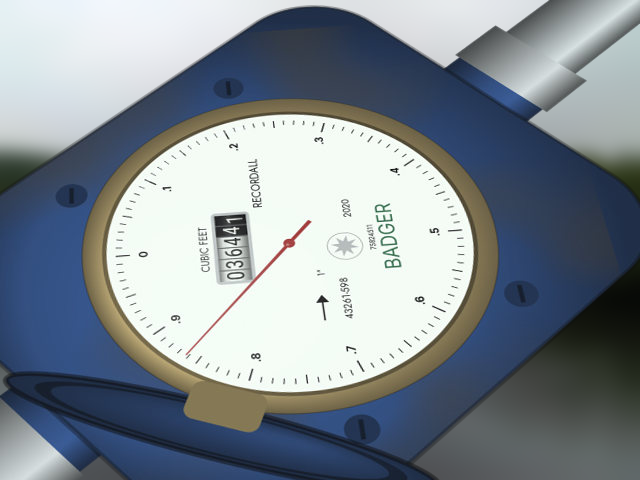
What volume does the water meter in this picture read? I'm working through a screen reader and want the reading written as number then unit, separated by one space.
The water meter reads 36440.86 ft³
